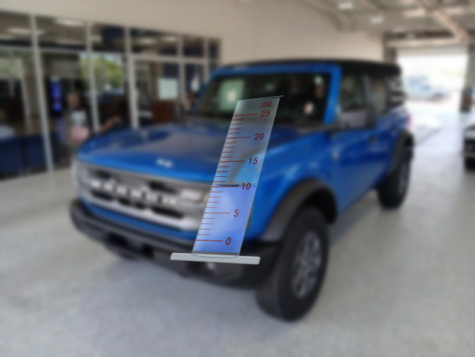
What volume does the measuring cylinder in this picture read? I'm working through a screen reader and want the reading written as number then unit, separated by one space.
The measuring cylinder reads 10 mL
